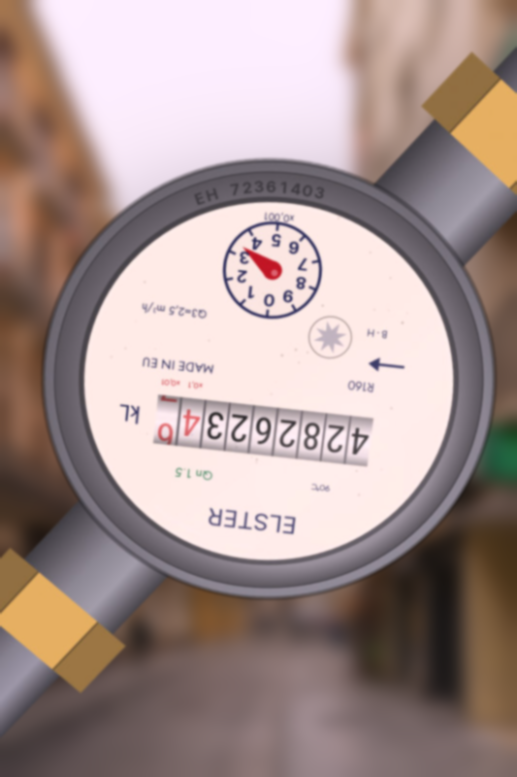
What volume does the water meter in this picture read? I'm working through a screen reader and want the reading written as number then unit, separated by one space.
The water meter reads 4282623.463 kL
